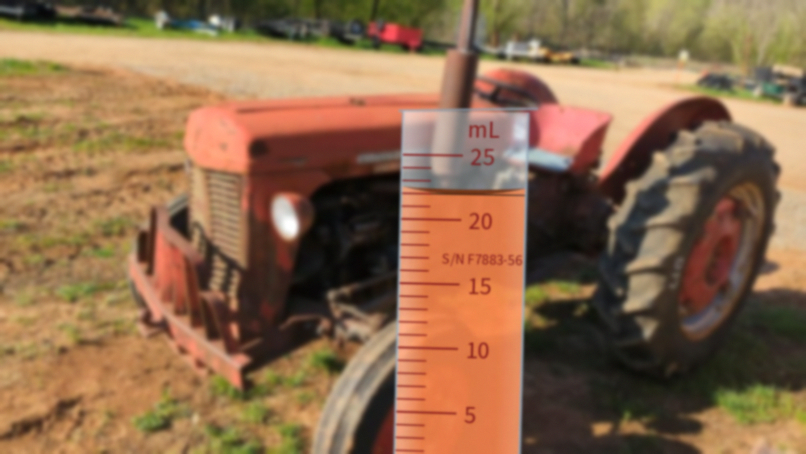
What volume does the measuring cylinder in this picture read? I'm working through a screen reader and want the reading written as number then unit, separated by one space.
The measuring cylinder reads 22 mL
